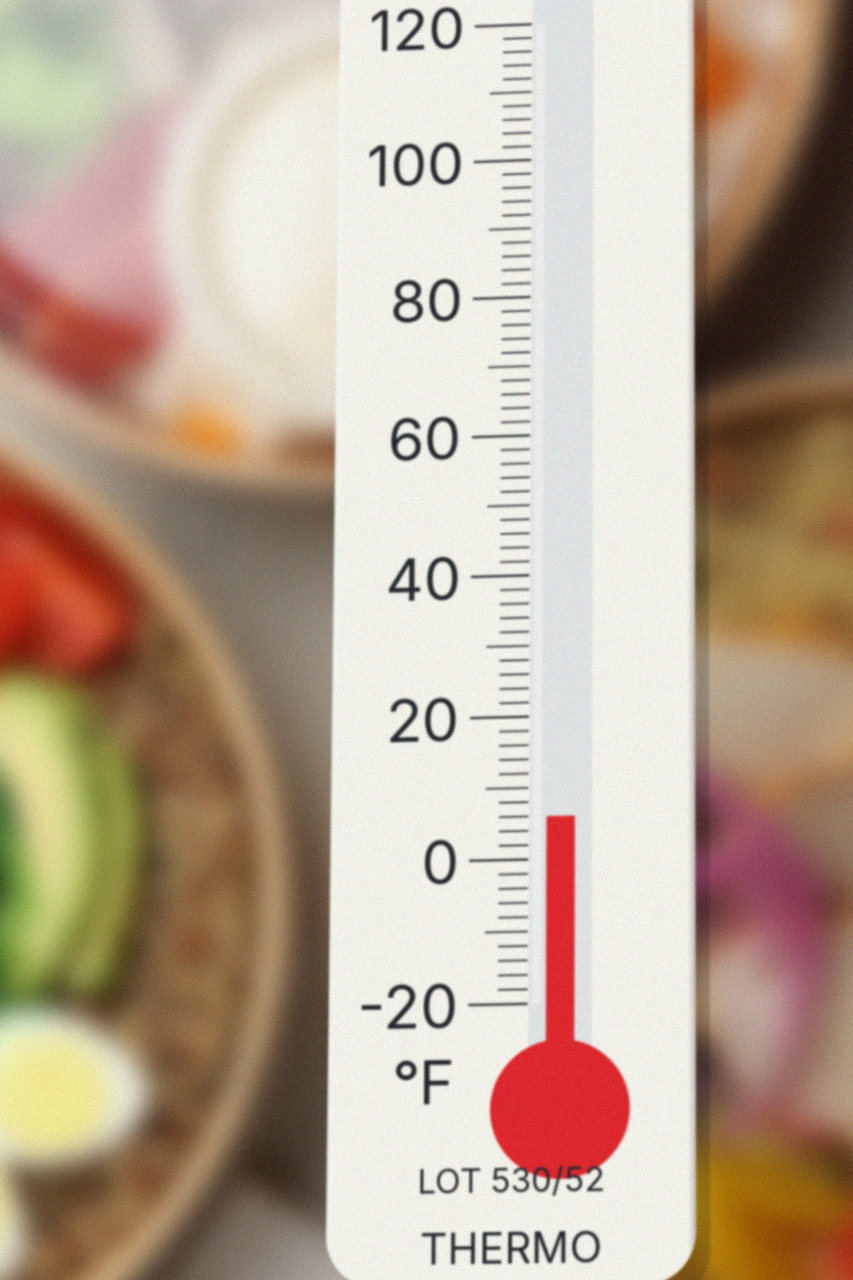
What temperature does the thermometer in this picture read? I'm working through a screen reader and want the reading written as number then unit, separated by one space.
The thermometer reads 6 °F
